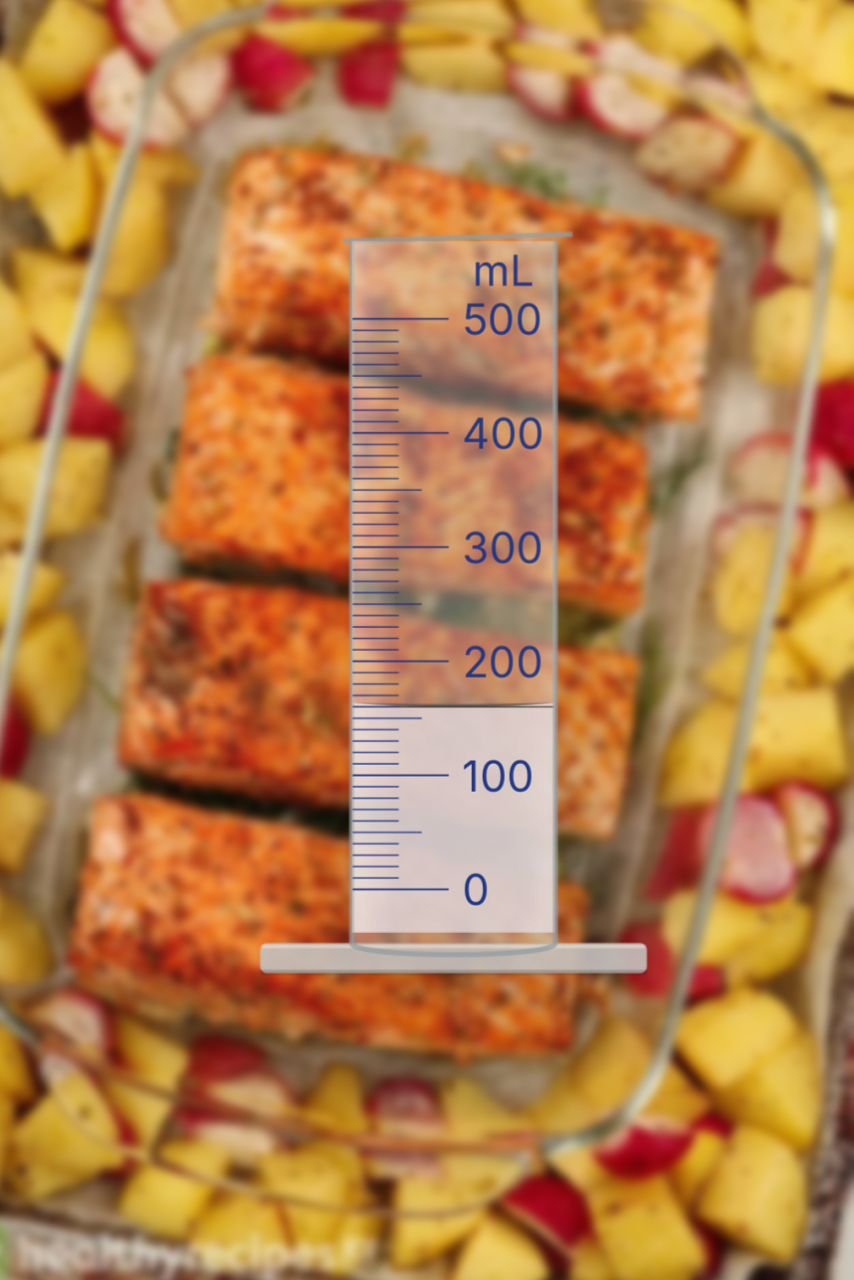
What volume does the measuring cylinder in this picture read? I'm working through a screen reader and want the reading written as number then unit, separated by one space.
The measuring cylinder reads 160 mL
